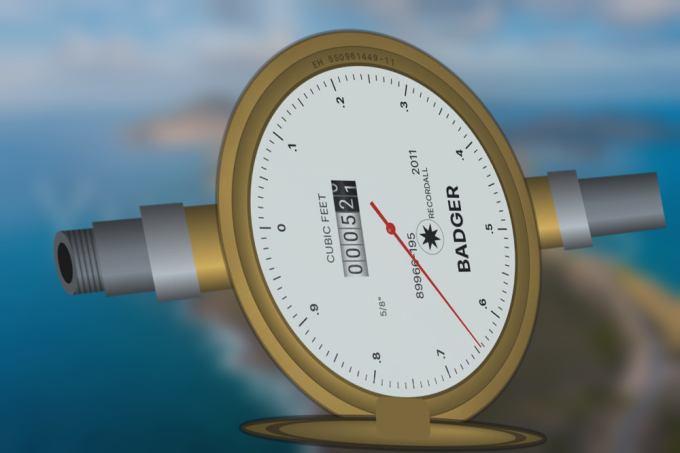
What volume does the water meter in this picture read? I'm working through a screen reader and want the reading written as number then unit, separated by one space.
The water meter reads 520.64 ft³
